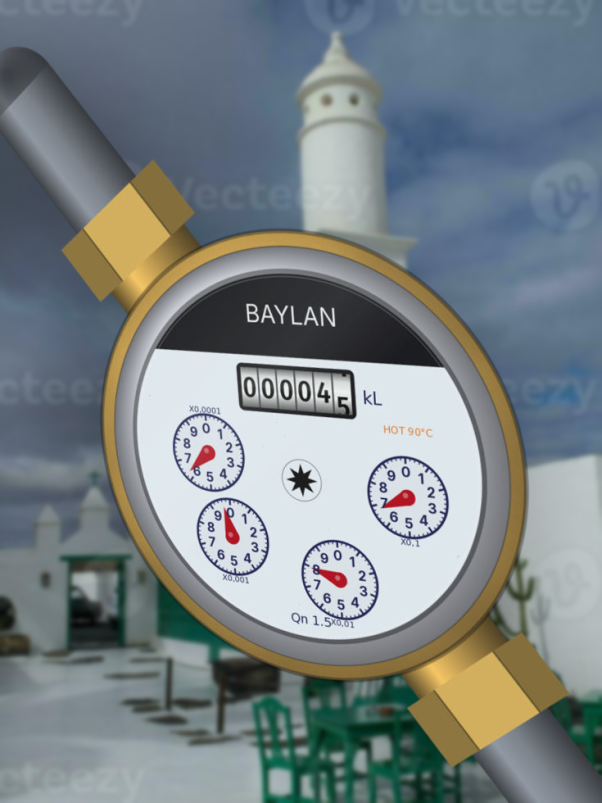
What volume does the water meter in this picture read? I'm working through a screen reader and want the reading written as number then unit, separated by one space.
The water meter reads 44.6796 kL
